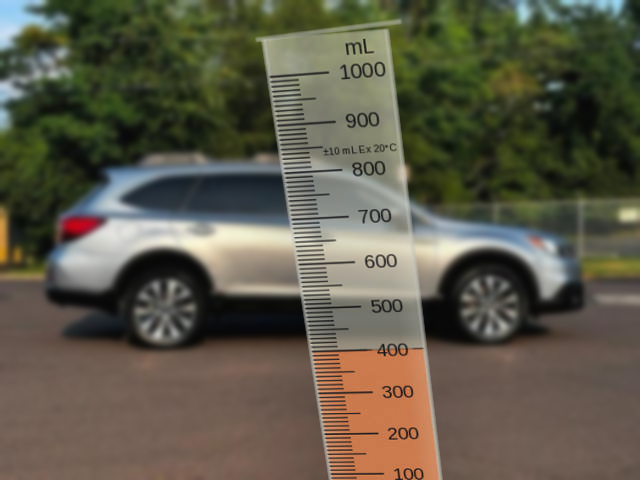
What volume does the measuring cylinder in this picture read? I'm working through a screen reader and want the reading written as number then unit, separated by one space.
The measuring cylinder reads 400 mL
